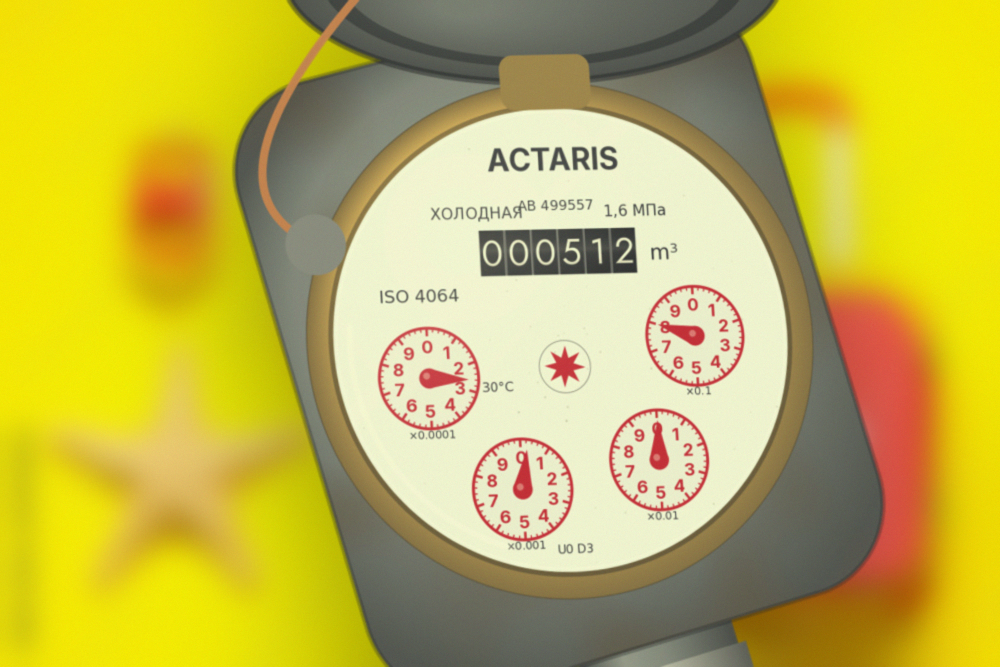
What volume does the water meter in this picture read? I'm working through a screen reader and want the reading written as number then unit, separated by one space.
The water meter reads 512.8002 m³
